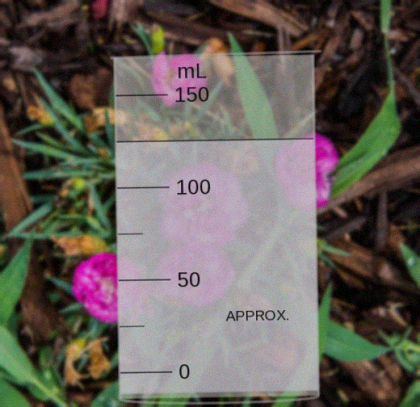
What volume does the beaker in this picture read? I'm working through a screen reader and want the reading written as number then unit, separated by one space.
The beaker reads 125 mL
